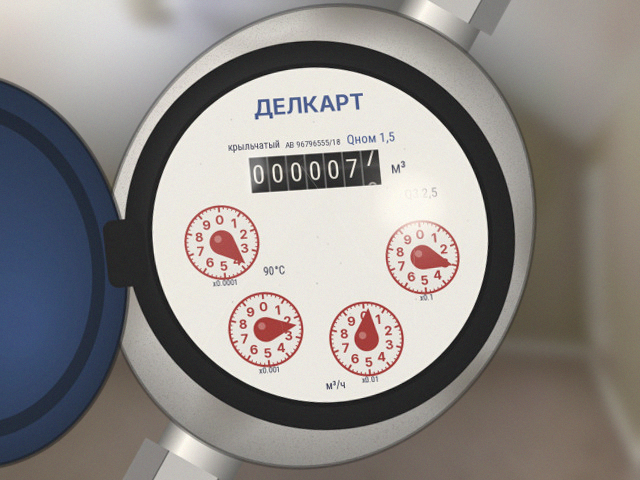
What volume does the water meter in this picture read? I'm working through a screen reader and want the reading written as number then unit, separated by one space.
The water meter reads 77.3023 m³
